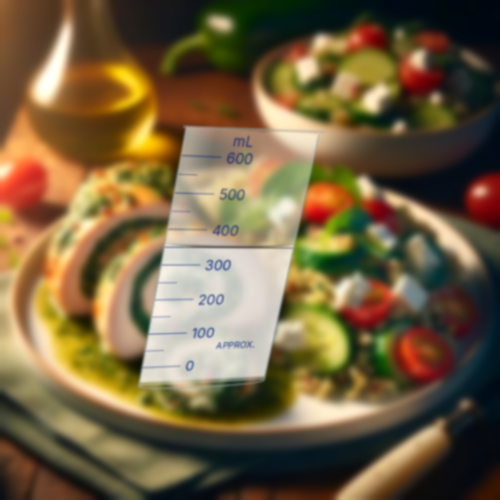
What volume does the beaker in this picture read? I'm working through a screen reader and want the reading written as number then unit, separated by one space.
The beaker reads 350 mL
